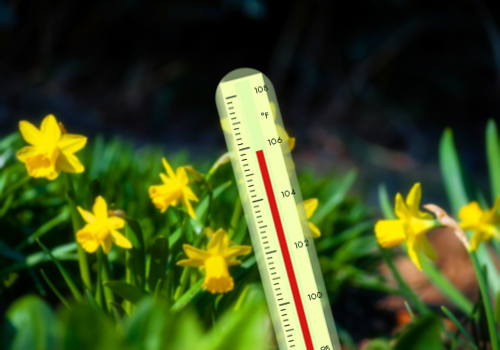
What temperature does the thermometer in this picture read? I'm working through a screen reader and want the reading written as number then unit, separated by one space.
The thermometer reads 105.8 °F
